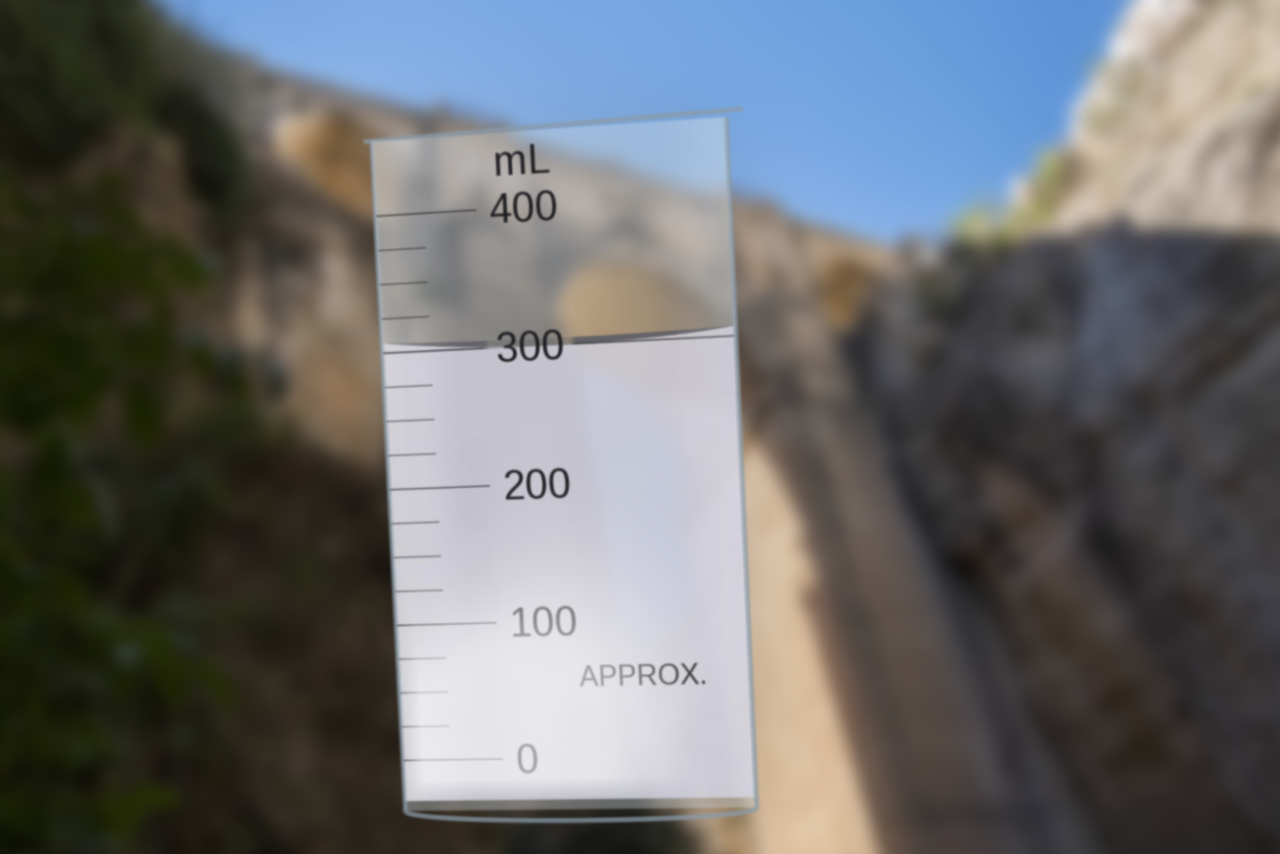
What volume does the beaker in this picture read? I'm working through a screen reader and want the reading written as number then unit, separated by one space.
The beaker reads 300 mL
